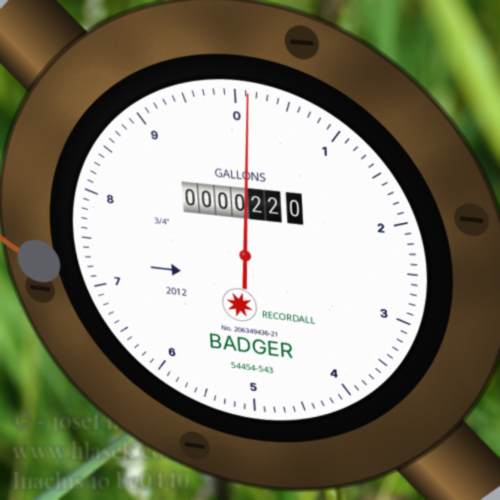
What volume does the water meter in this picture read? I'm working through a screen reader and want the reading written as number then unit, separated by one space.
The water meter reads 220.1 gal
